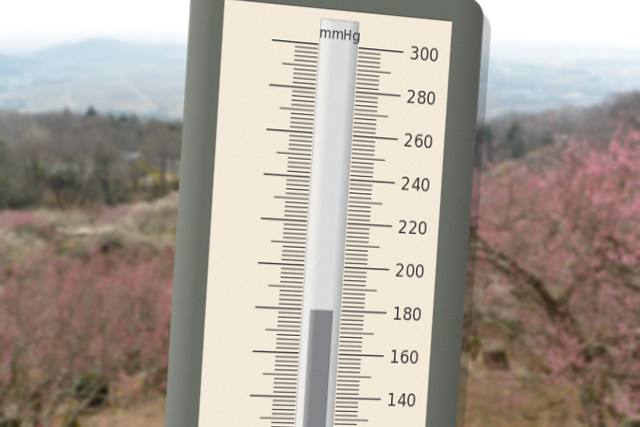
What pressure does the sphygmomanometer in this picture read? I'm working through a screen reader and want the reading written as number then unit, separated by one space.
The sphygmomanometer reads 180 mmHg
